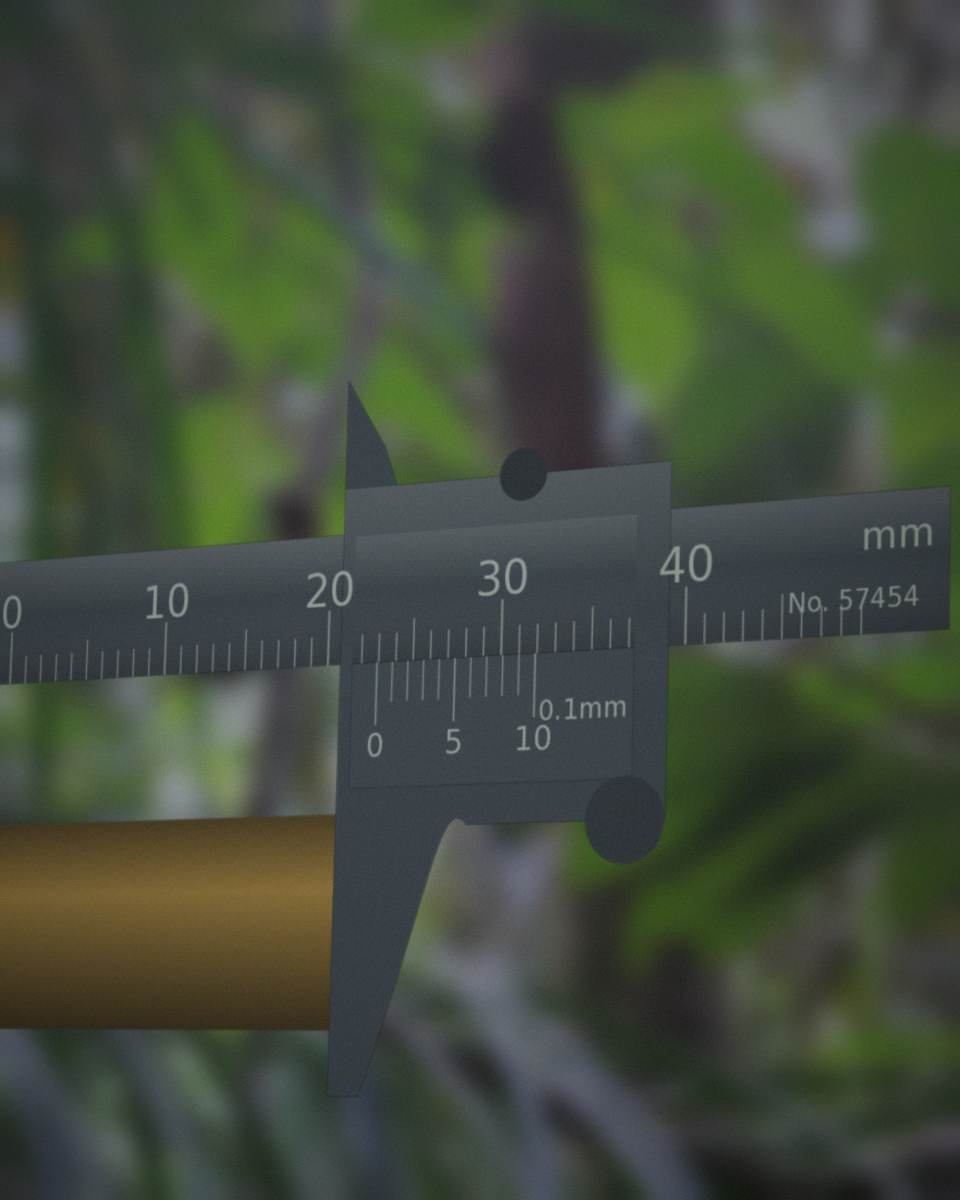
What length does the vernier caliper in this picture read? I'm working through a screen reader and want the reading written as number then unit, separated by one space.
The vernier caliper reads 22.9 mm
